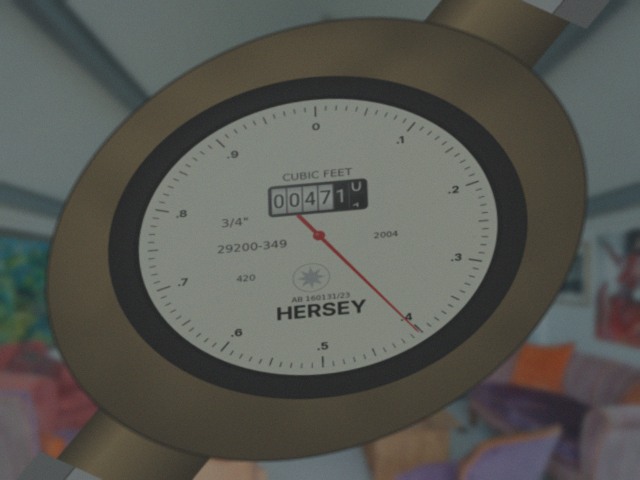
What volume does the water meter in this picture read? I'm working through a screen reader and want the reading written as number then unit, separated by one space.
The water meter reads 4710.40 ft³
